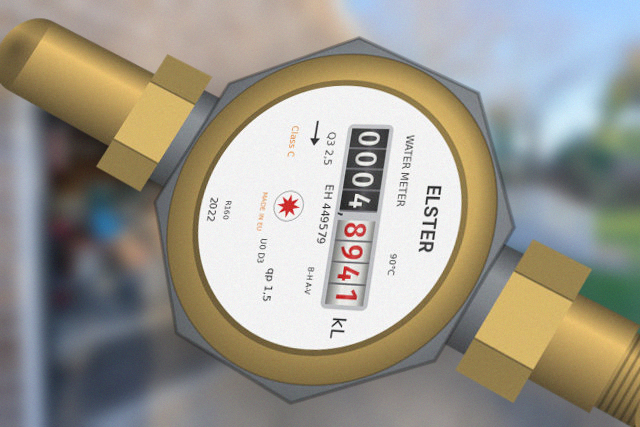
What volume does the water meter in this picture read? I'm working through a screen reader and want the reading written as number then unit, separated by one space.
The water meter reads 4.8941 kL
